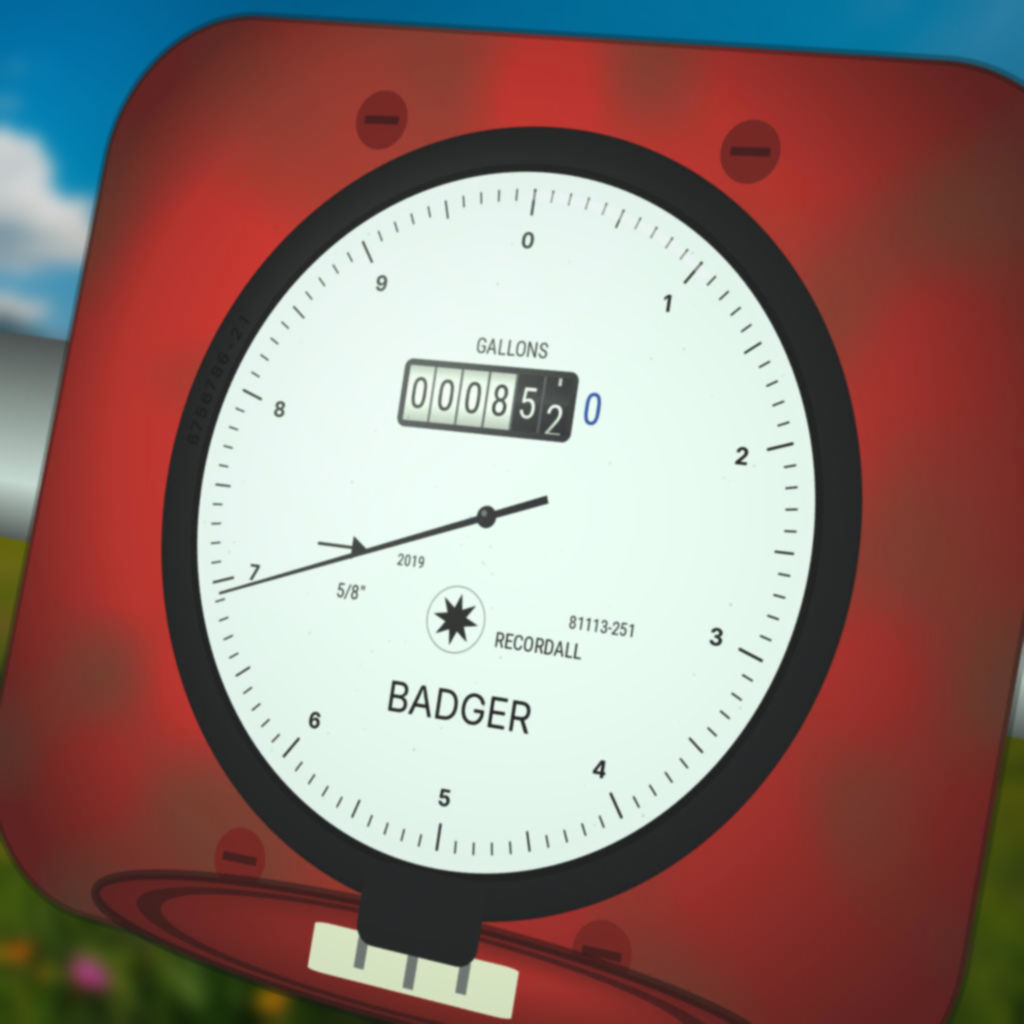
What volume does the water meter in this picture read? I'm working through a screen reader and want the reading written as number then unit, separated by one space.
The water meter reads 8516.9 gal
